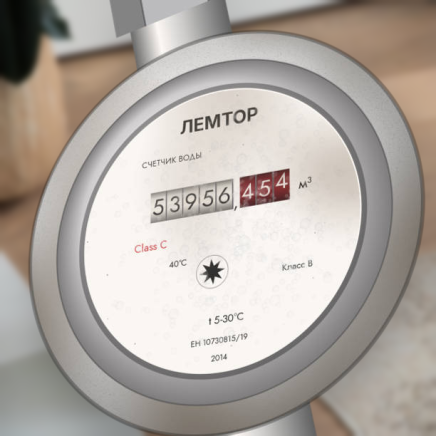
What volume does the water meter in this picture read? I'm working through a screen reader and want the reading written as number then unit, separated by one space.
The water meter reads 53956.454 m³
